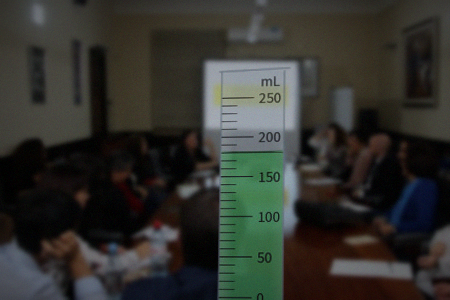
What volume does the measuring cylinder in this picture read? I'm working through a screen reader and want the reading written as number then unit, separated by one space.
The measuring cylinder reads 180 mL
